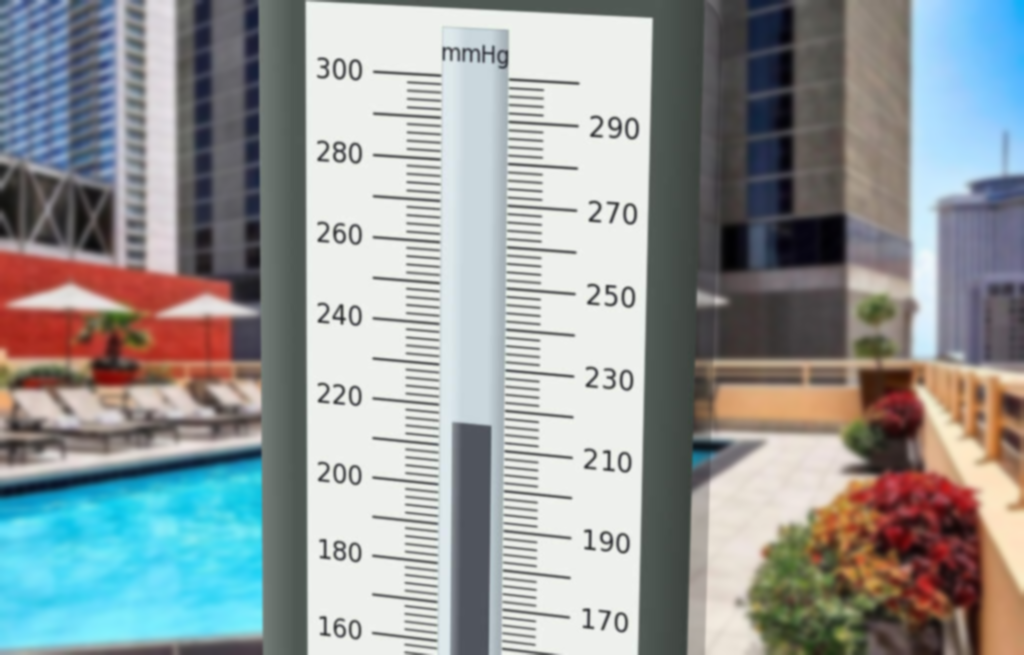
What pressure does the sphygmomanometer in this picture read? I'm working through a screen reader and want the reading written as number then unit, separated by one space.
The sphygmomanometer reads 216 mmHg
